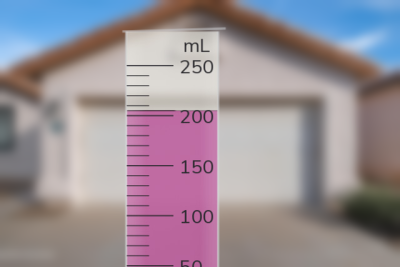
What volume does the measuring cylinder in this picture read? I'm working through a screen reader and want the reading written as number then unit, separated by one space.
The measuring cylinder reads 205 mL
